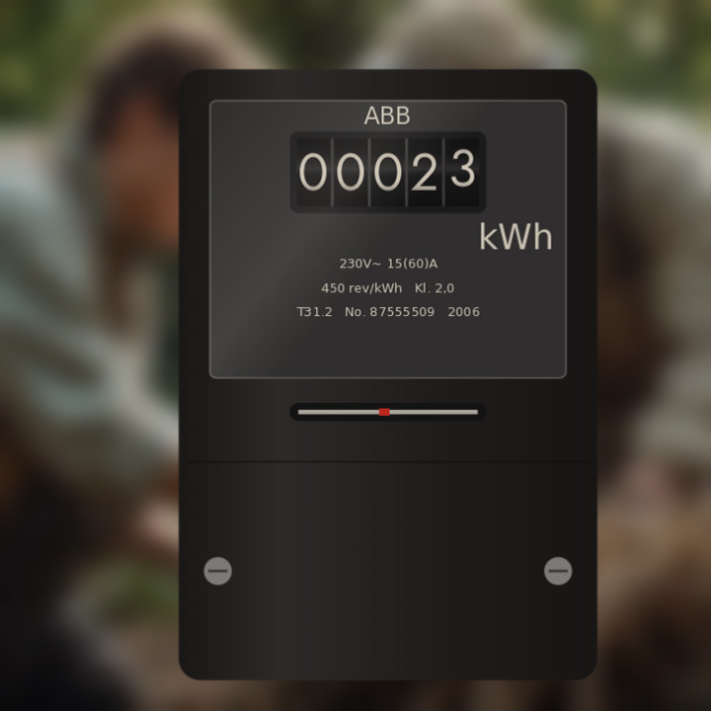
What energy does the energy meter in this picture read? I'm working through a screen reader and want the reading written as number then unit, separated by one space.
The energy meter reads 23 kWh
